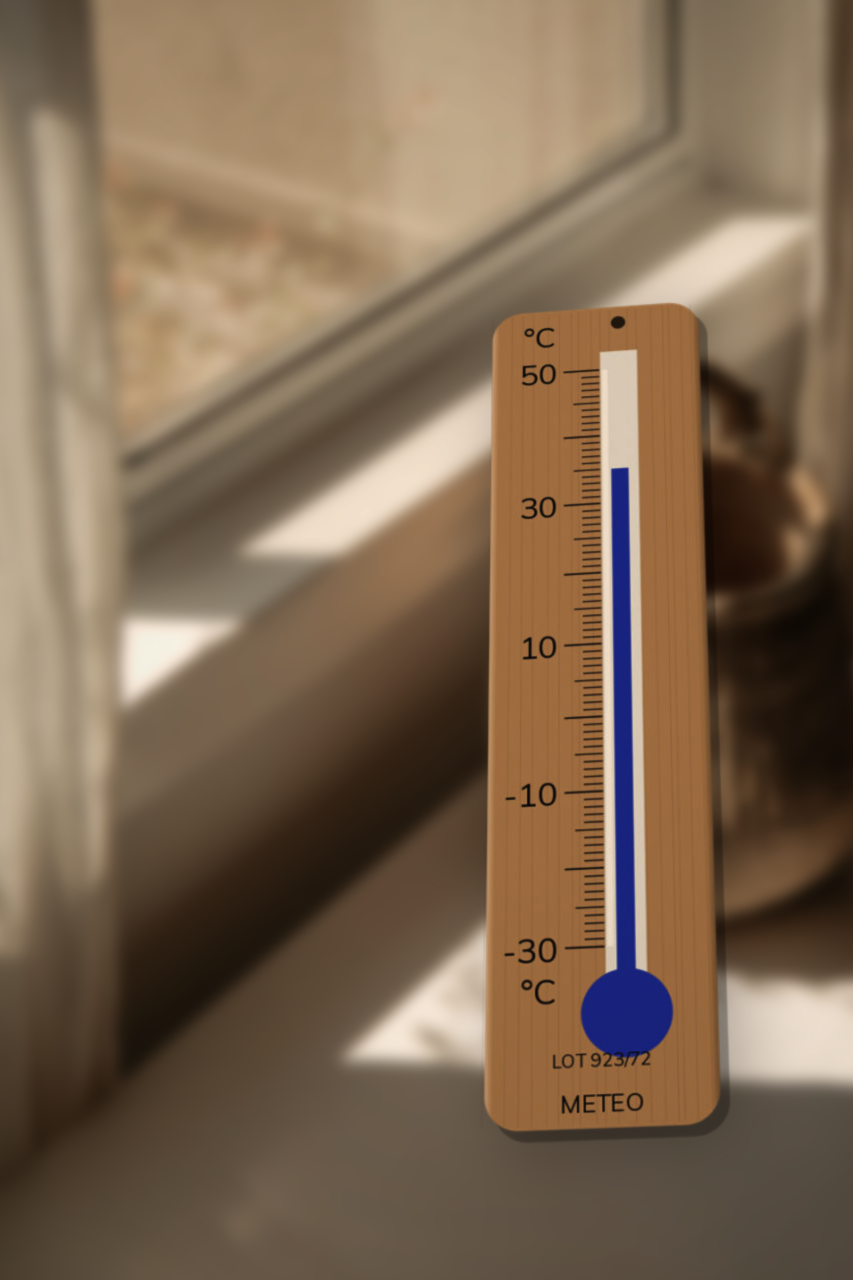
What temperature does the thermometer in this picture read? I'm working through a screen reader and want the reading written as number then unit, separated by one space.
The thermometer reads 35 °C
